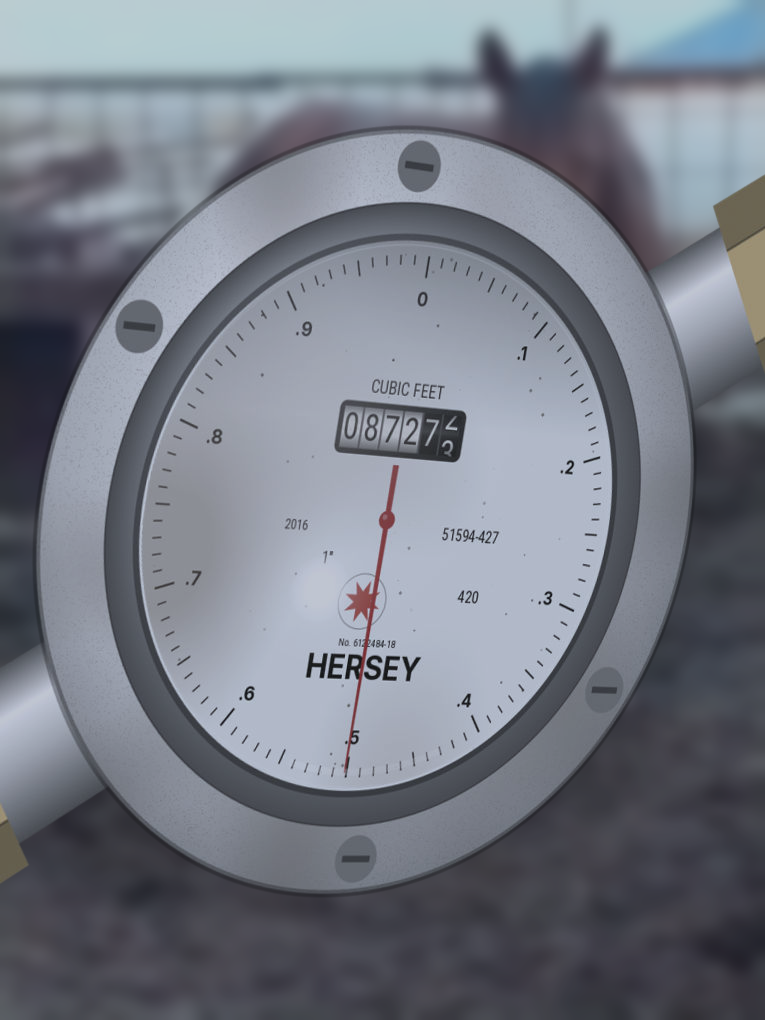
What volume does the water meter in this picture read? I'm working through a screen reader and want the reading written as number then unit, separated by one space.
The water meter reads 87272.50 ft³
